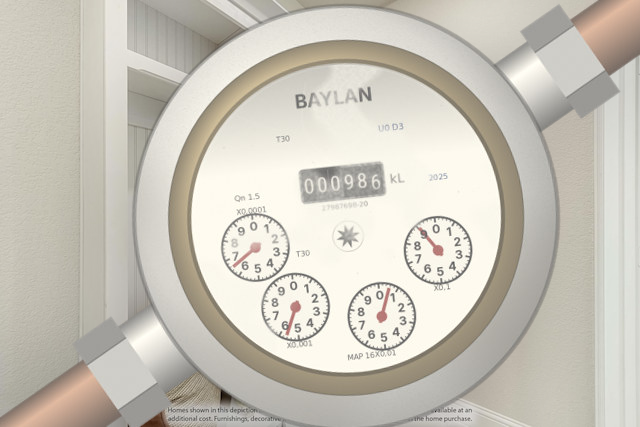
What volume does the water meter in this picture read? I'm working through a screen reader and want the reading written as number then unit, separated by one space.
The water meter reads 985.9056 kL
